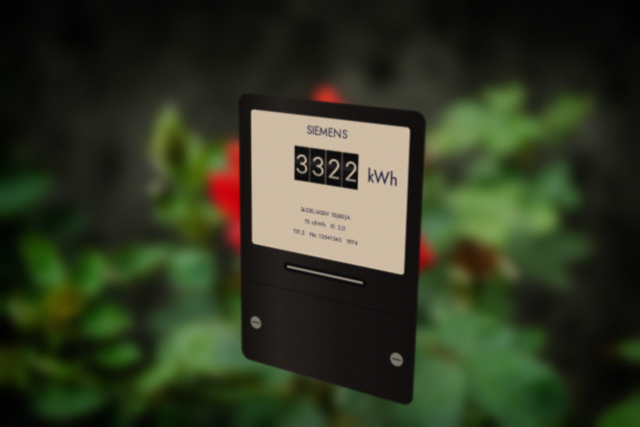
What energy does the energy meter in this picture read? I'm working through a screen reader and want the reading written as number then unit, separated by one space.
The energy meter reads 3322 kWh
